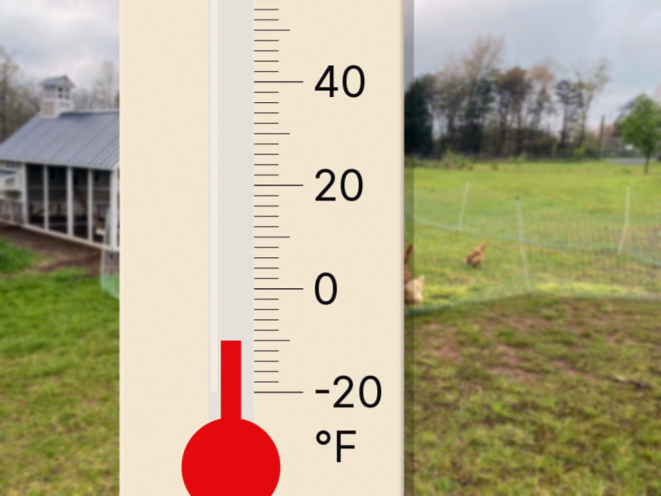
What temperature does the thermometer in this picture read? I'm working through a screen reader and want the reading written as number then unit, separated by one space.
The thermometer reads -10 °F
